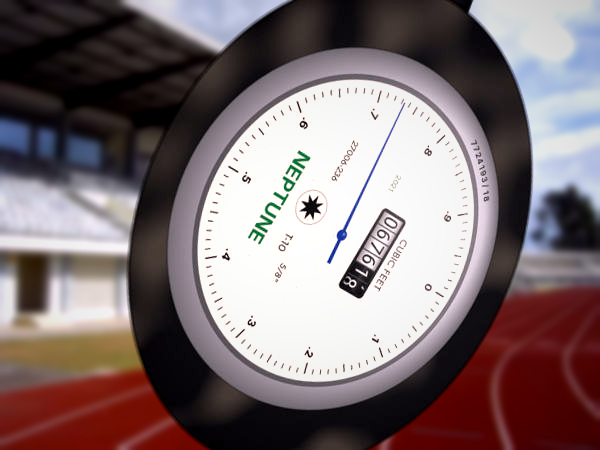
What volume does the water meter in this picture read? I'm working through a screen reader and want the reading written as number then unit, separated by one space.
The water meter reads 67617.73 ft³
